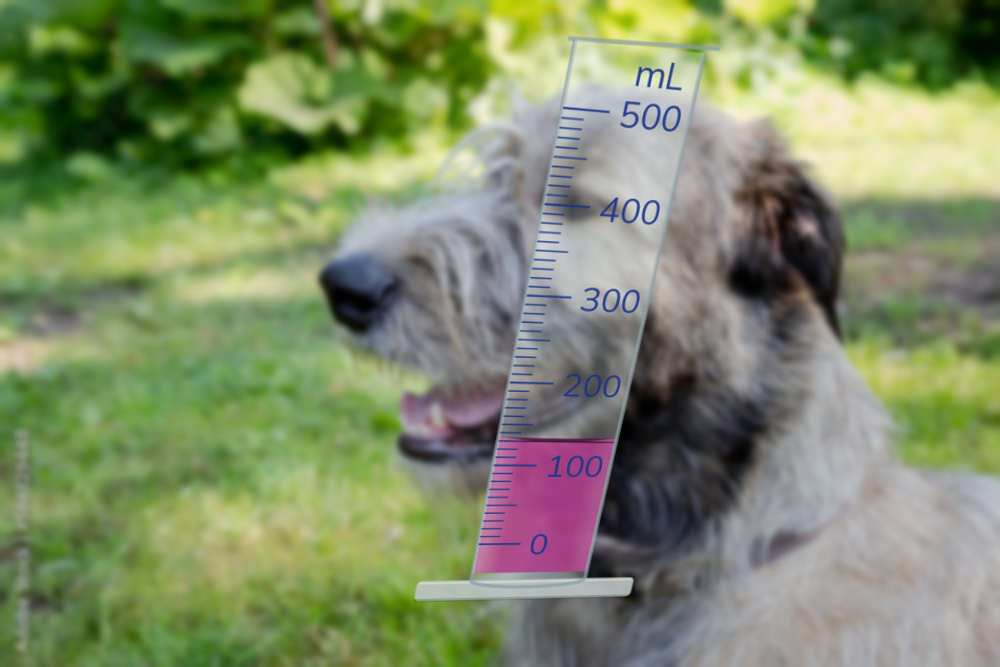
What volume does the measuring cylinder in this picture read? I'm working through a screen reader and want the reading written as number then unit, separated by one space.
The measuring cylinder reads 130 mL
